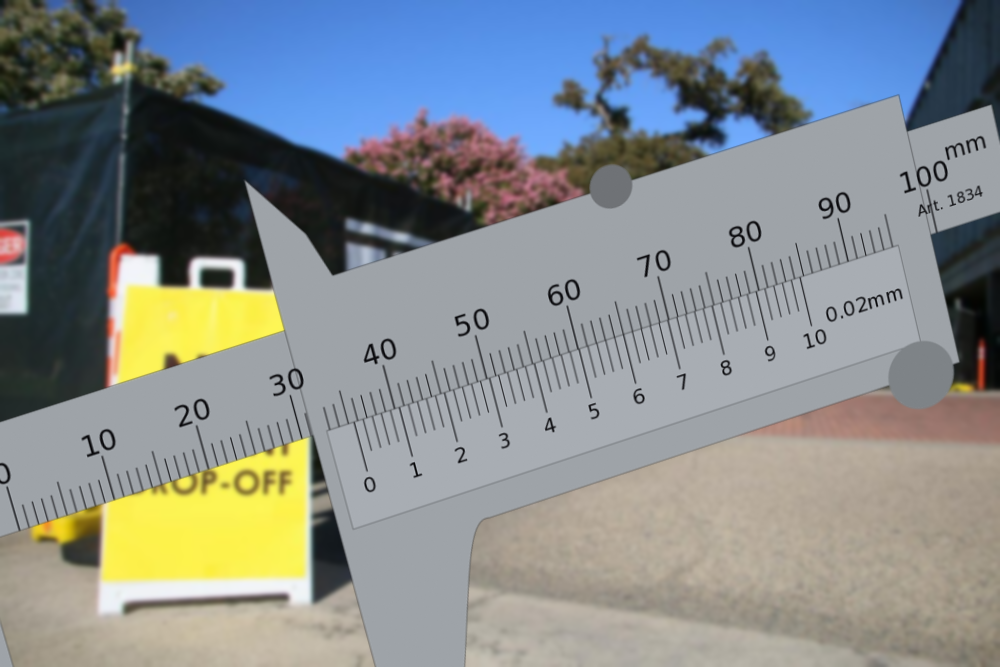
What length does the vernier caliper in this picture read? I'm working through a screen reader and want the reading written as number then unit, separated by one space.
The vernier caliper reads 35.6 mm
